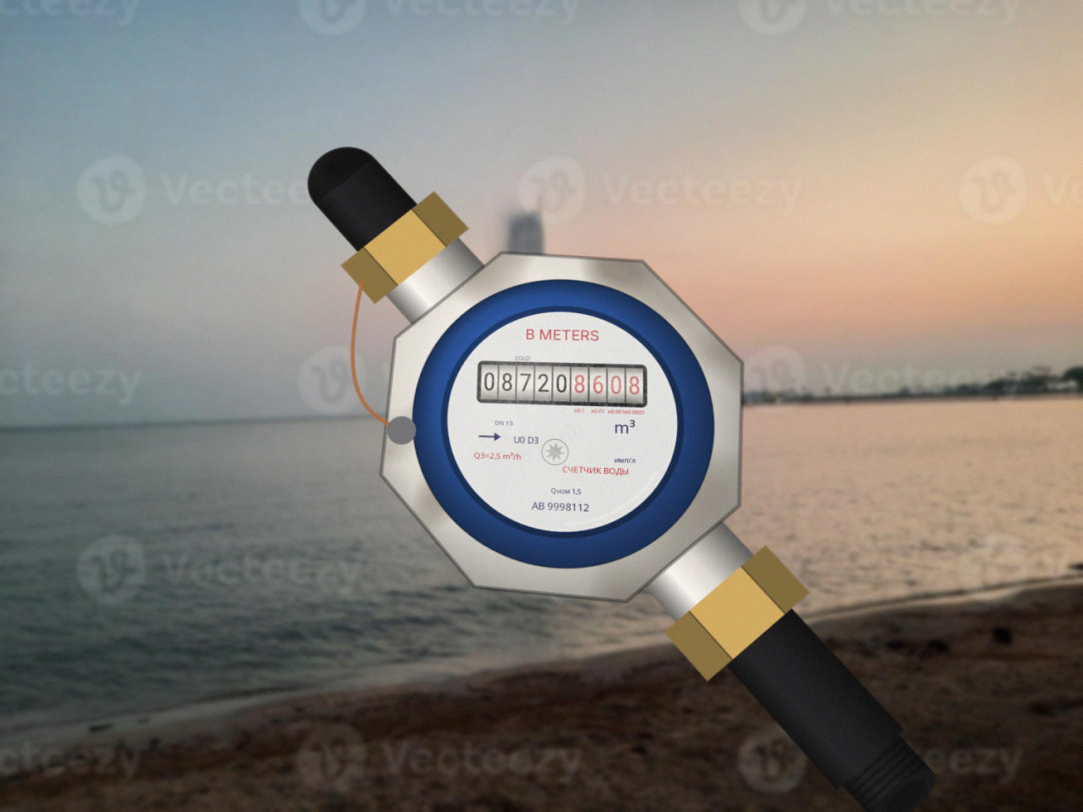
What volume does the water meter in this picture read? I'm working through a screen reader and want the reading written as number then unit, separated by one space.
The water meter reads 8720.8608 m³
